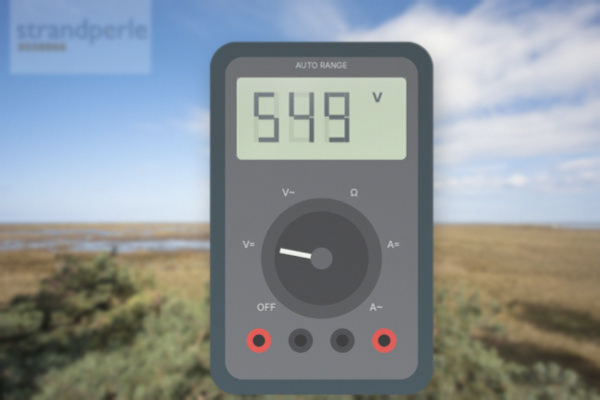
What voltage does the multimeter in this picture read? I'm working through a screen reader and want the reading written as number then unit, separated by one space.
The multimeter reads 549 V
